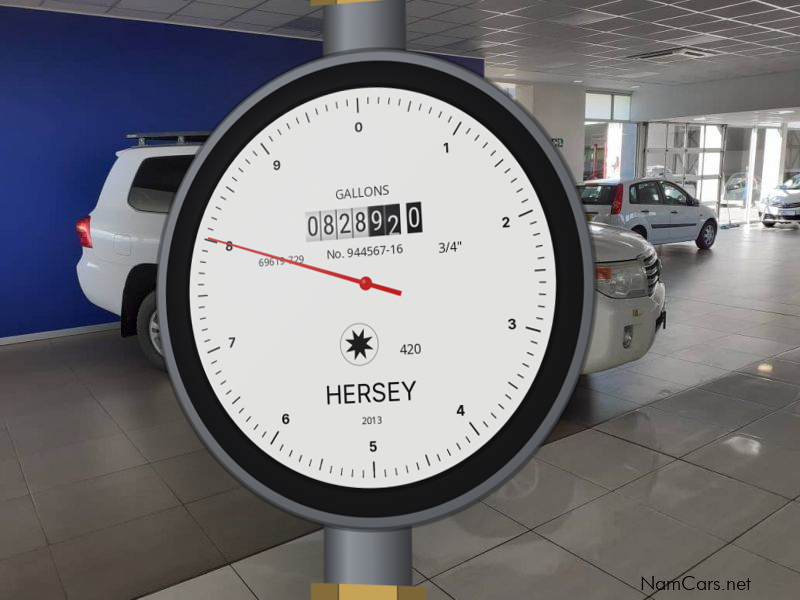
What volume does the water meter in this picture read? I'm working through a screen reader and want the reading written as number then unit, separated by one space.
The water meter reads 828918.0 gal
